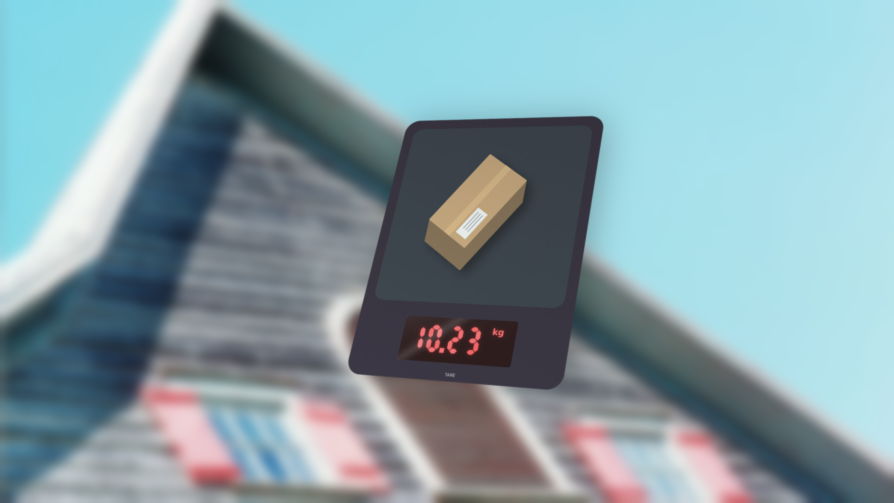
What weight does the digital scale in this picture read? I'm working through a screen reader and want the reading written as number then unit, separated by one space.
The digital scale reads 10.23 kg
